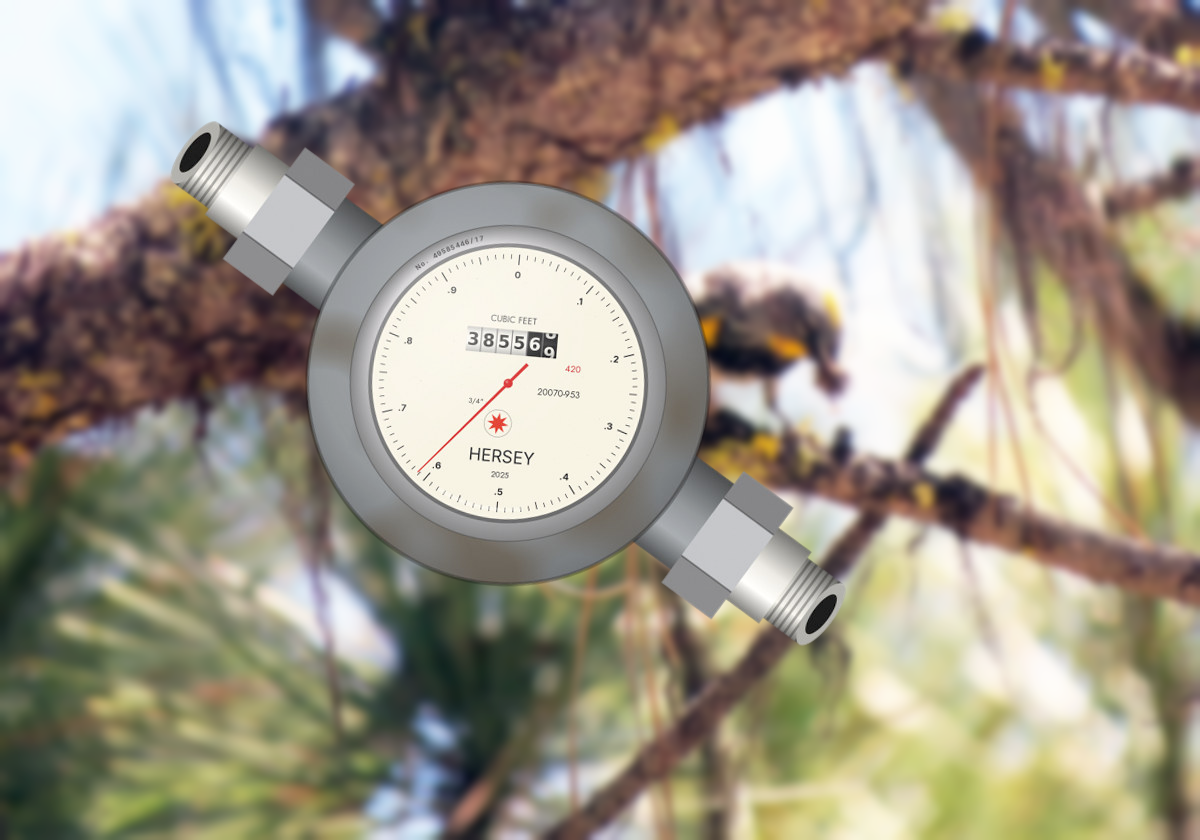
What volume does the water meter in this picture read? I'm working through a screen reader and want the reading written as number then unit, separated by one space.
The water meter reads 385568.61 ft³
